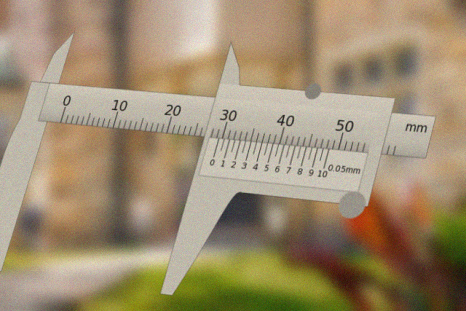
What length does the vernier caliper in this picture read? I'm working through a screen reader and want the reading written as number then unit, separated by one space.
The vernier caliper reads 29.4 mm
